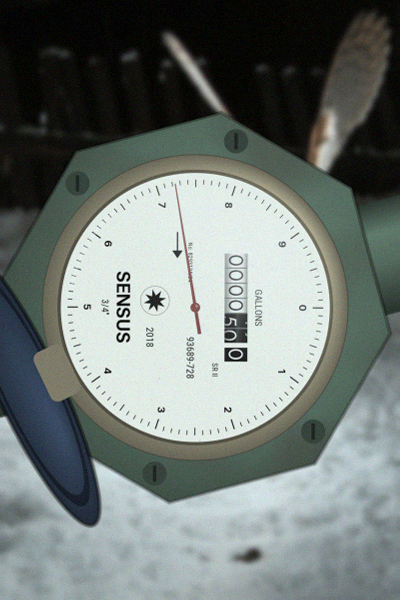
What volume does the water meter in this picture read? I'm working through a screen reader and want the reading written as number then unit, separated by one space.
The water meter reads 497.2 gal
